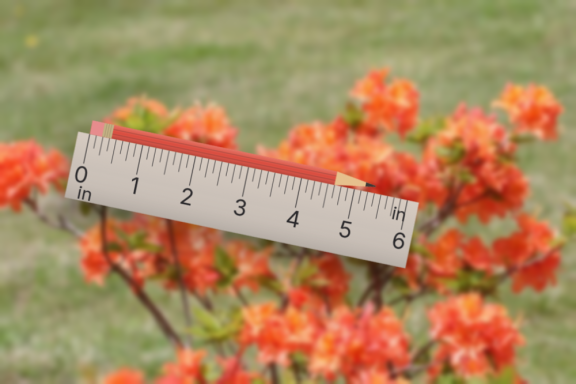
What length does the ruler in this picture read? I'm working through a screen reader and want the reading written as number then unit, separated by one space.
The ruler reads 5.375 in
